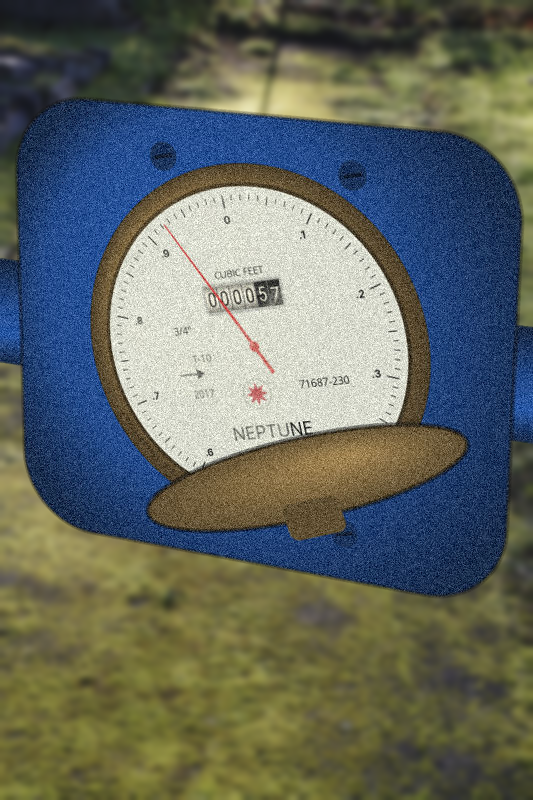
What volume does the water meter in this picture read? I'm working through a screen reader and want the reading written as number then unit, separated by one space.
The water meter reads 56.92 ft³
